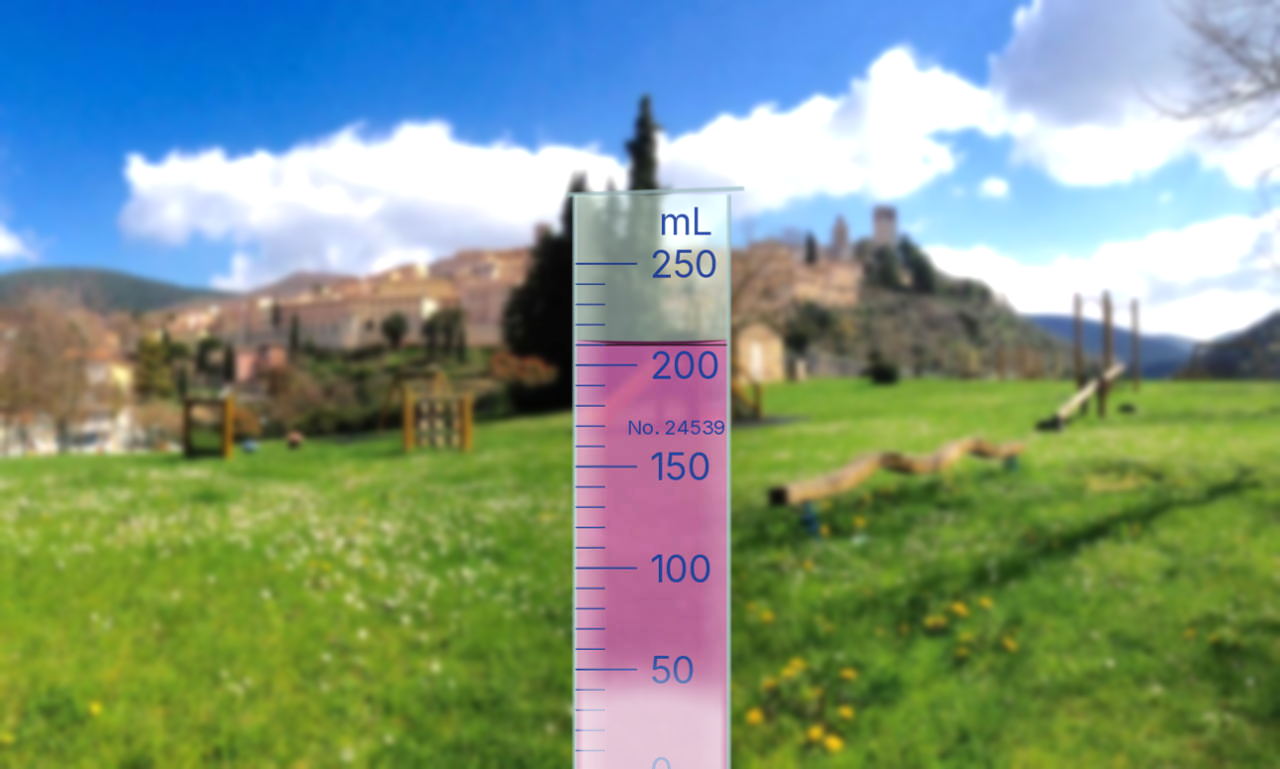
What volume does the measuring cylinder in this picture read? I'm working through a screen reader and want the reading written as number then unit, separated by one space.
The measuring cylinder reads 210 mL
